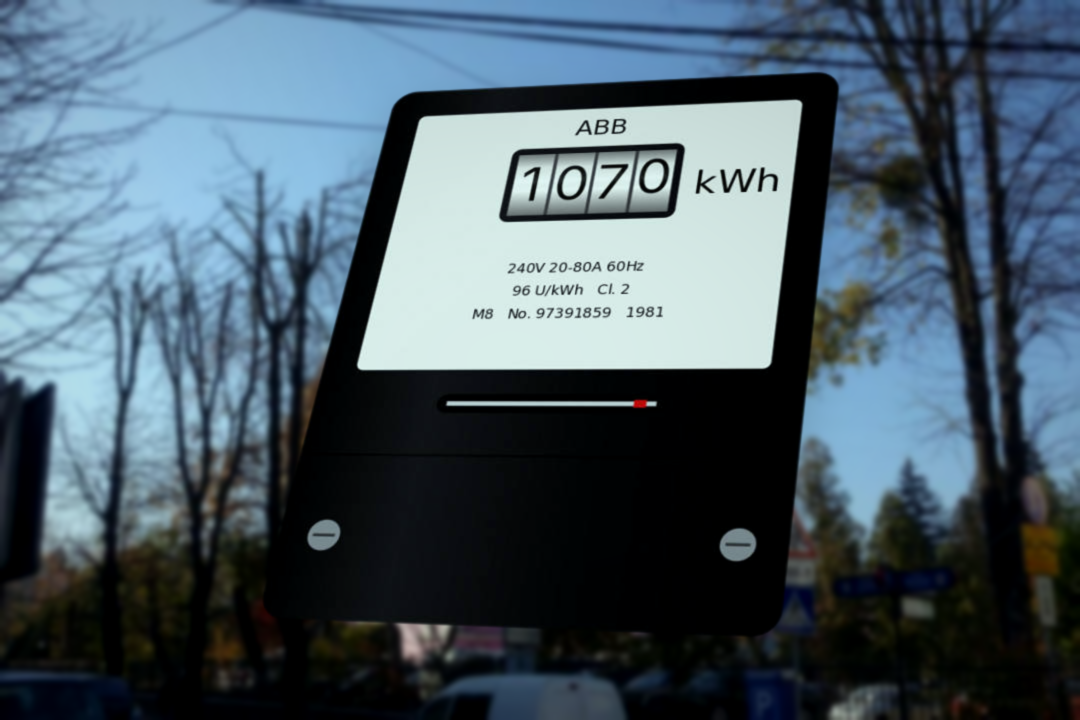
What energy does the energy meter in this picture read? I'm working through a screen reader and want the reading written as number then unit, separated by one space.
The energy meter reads 1070 kWh
